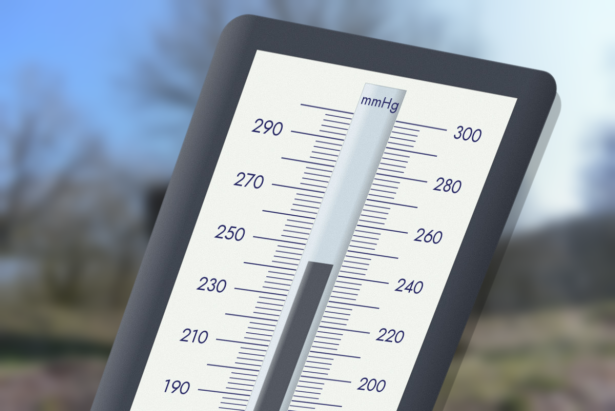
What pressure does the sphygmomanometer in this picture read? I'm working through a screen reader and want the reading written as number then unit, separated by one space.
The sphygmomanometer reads 244 mmHg
